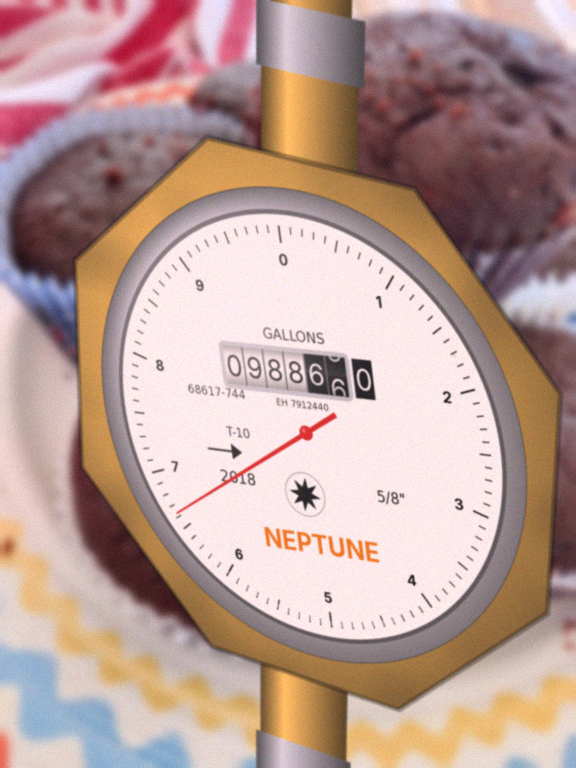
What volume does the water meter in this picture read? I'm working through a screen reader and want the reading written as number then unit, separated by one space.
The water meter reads 988656.6 gal
